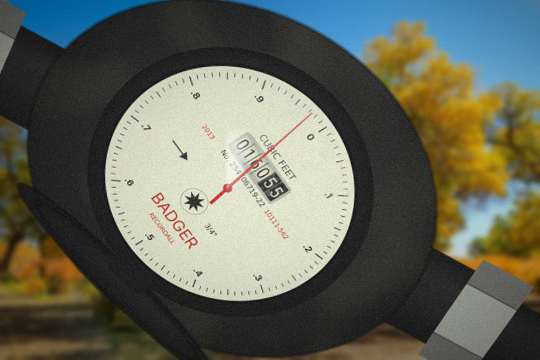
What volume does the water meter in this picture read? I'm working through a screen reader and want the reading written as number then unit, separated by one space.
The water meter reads 16054.97 ft³
